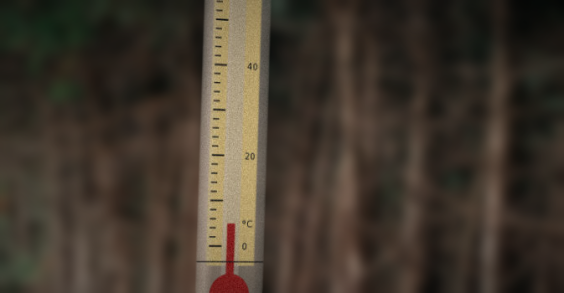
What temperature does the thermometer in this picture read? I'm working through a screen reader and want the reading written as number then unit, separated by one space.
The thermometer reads 5 °C
